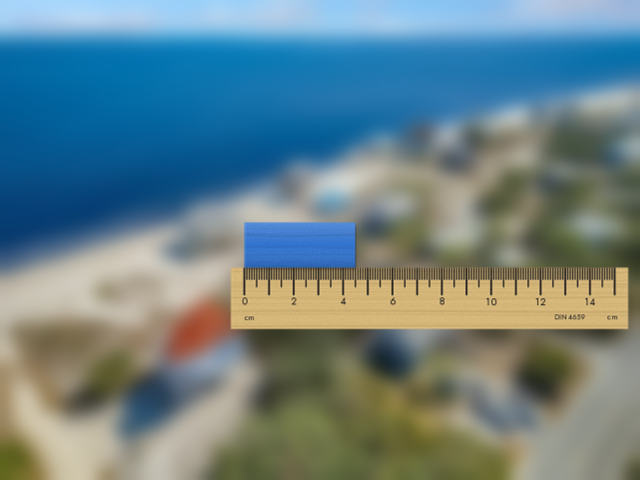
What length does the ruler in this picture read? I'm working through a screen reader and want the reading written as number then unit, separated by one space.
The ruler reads 4.5 cm
